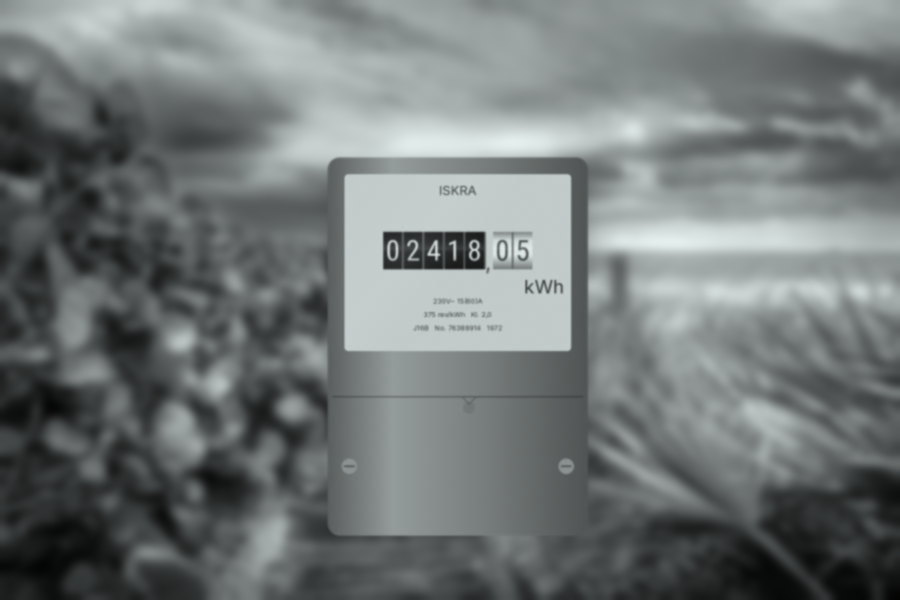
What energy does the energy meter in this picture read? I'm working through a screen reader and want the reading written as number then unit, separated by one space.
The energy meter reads 2418.05 kWh
